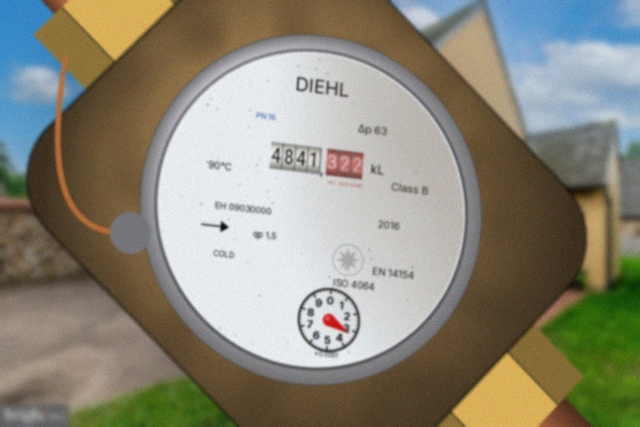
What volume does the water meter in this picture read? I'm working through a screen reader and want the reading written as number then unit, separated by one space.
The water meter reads 4841.3223 kL
